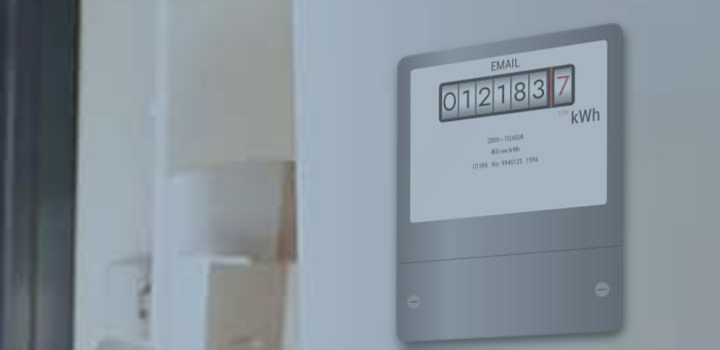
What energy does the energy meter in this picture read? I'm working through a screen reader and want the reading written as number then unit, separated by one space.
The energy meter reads 12183.7 kWh
